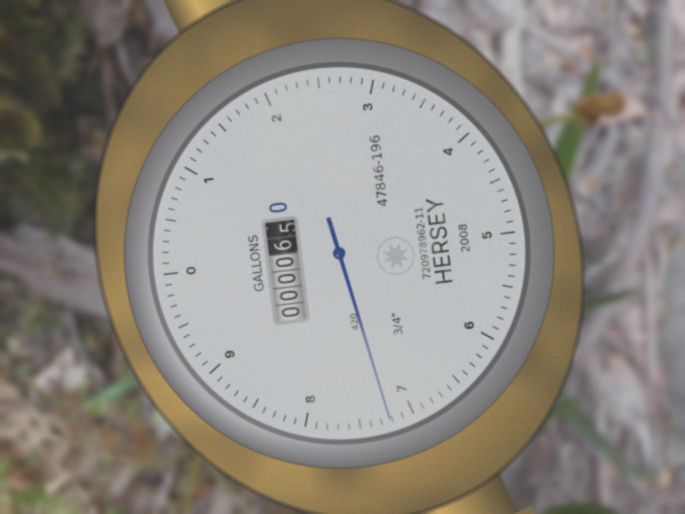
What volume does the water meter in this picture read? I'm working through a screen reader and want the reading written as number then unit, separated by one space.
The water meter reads 647.2 gal
